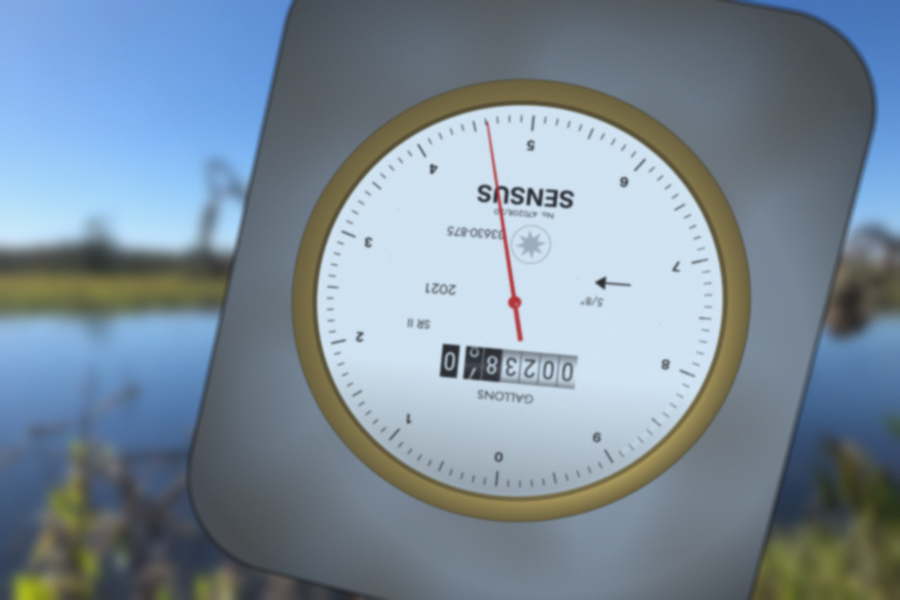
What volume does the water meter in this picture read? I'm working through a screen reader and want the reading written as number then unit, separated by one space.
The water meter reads 23874.6 gal
